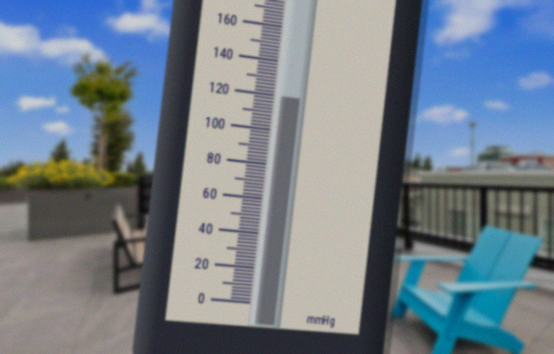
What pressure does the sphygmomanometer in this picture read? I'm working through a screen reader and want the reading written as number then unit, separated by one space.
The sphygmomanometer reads 120 mmHg
